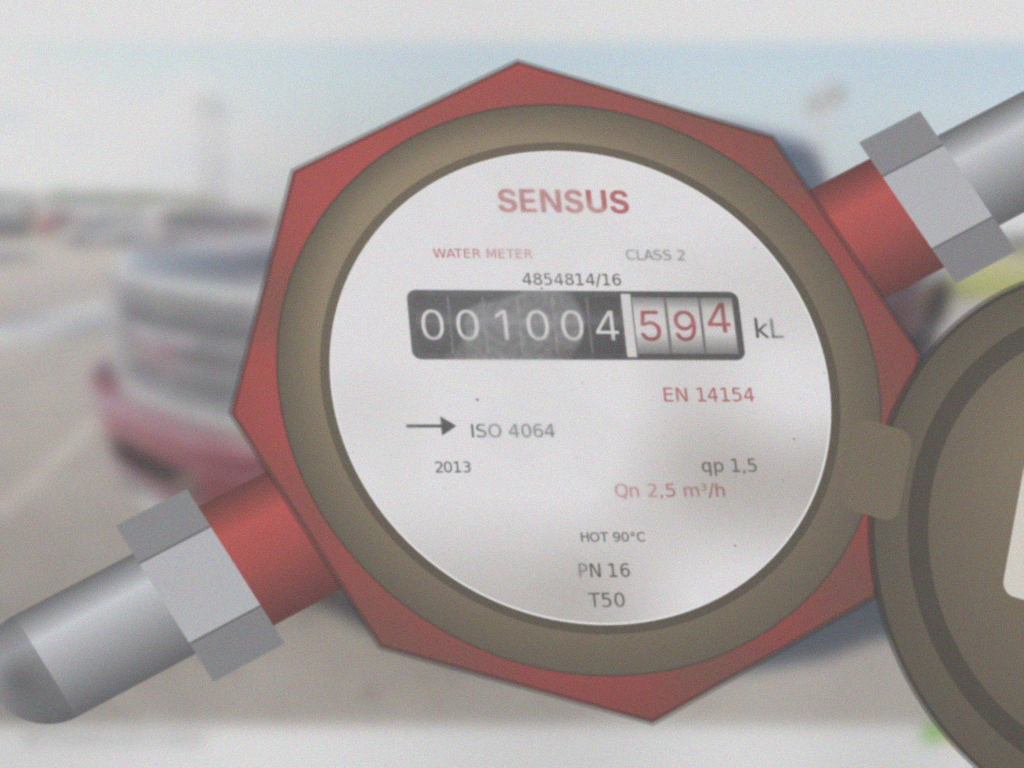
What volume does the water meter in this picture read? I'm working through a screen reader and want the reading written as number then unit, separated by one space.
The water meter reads 1004.594 kL
